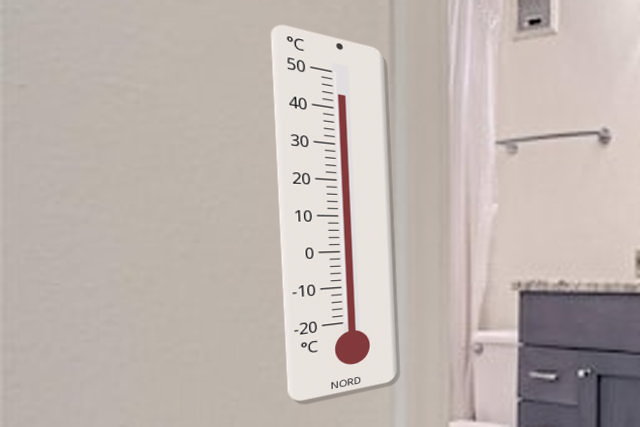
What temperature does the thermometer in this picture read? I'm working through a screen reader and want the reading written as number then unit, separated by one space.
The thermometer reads 44 °C
